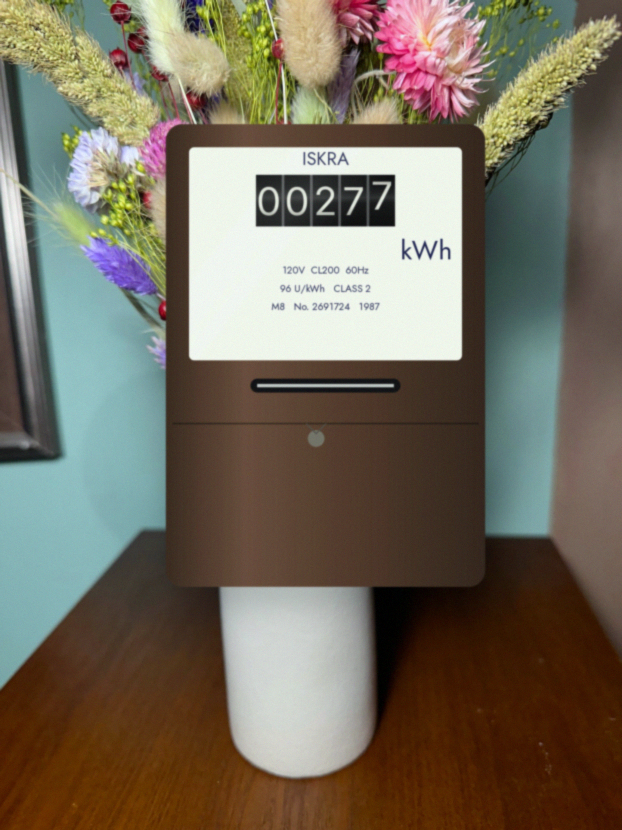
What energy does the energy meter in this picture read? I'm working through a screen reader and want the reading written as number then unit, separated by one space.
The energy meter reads 277 kWh
